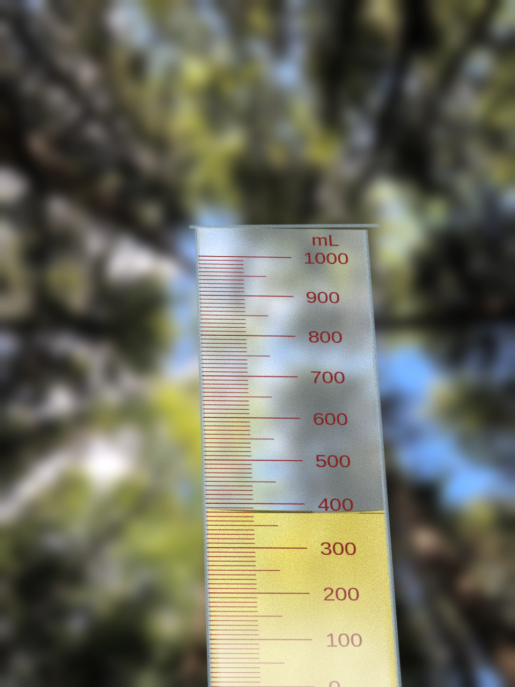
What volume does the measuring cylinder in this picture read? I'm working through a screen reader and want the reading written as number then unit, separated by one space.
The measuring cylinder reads 380 mL
